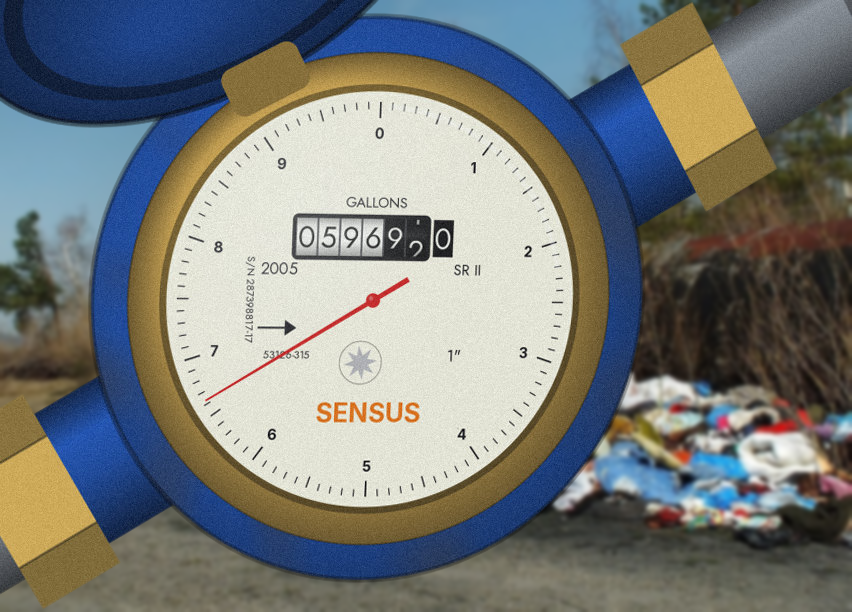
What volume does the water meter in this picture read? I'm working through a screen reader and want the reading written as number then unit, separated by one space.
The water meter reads 596916.6 gal
